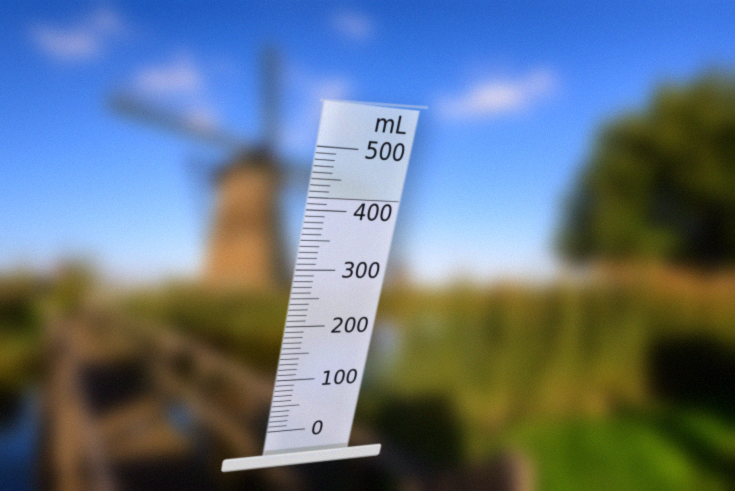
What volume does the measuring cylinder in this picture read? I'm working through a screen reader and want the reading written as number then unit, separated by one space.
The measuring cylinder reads 420 mL
